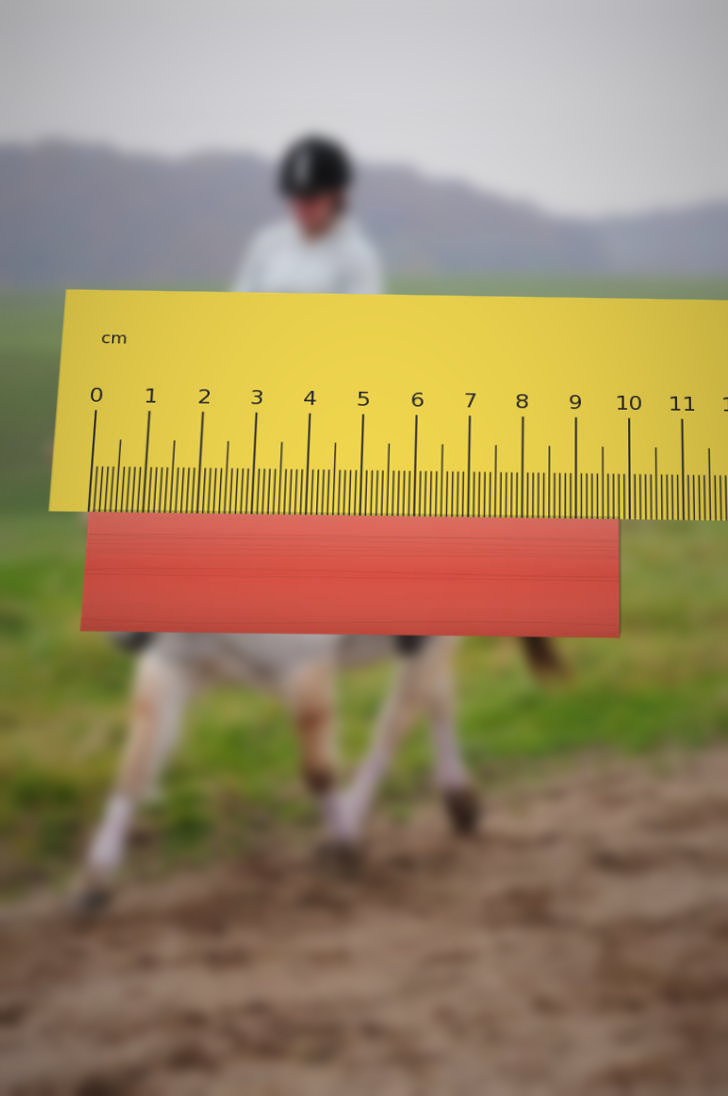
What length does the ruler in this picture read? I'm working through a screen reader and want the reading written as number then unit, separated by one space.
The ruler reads 9.8 cm
